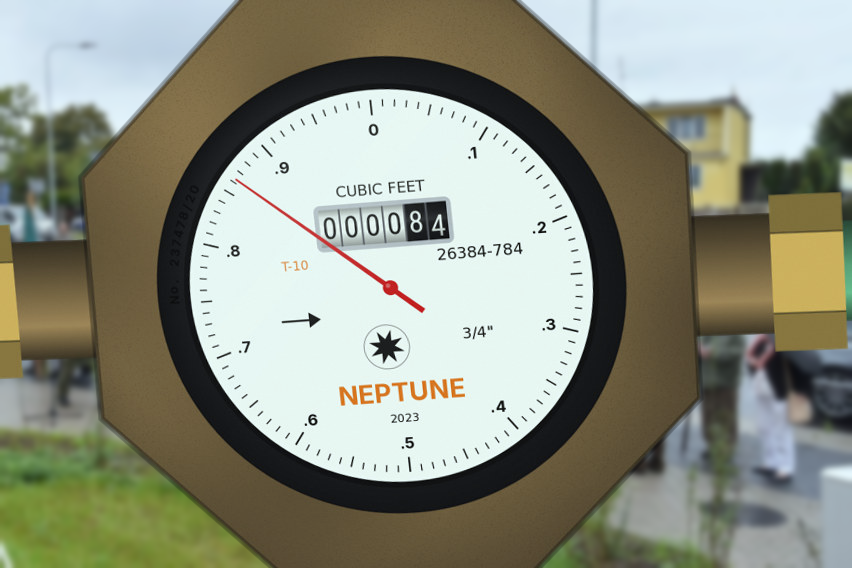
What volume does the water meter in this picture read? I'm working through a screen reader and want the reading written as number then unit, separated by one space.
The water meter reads 83.86 ft³
